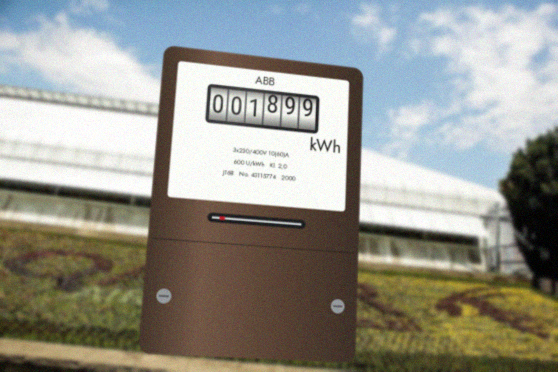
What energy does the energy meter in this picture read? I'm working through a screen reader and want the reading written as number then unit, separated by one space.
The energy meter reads 1899 kWh
